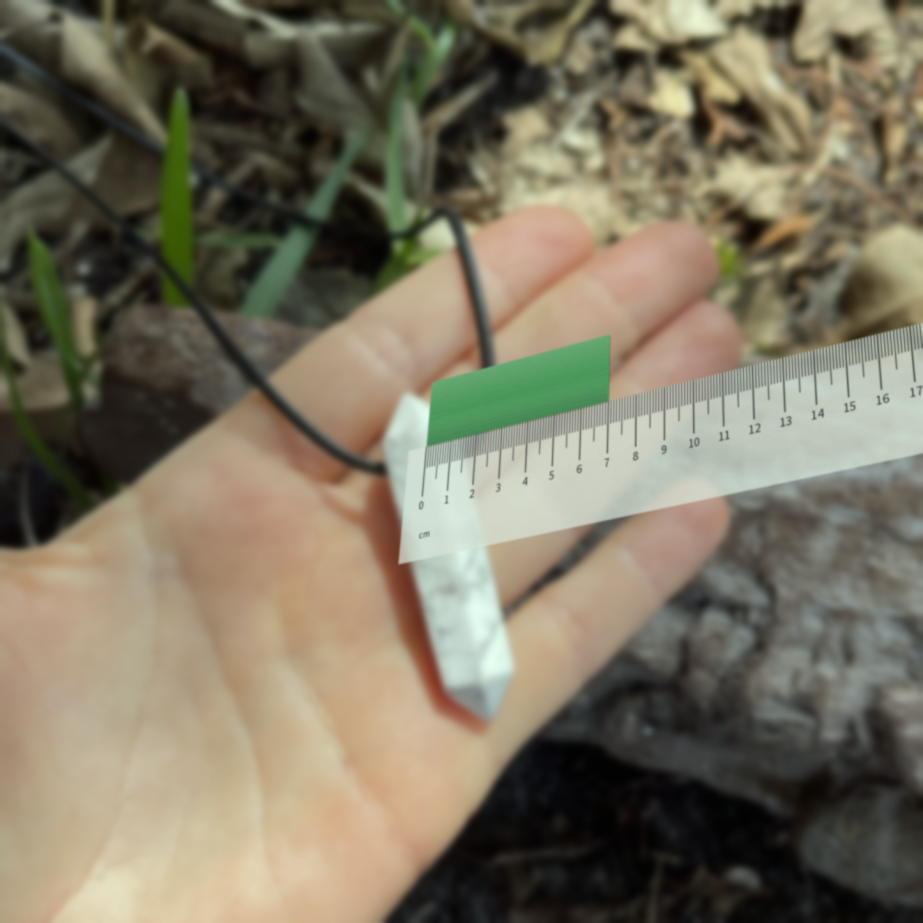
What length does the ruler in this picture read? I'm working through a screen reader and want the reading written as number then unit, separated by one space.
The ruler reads 7 cm
